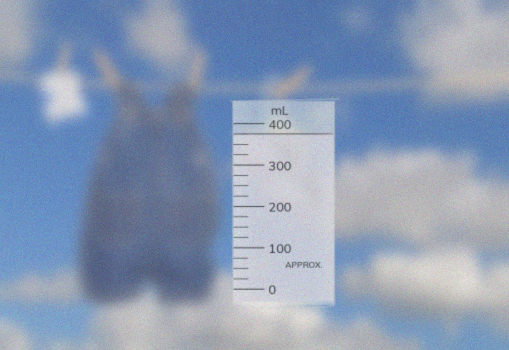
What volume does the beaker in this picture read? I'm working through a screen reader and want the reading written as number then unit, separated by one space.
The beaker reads 375 mL
